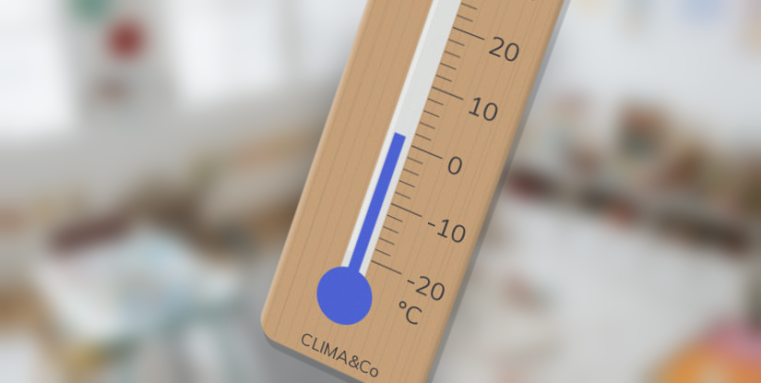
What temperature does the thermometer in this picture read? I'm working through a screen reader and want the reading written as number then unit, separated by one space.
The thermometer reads 1 °C
